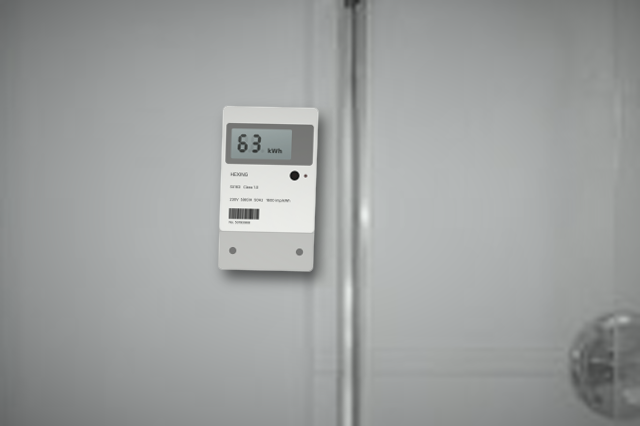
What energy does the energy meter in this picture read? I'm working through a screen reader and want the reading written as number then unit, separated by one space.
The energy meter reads 63 kWh
